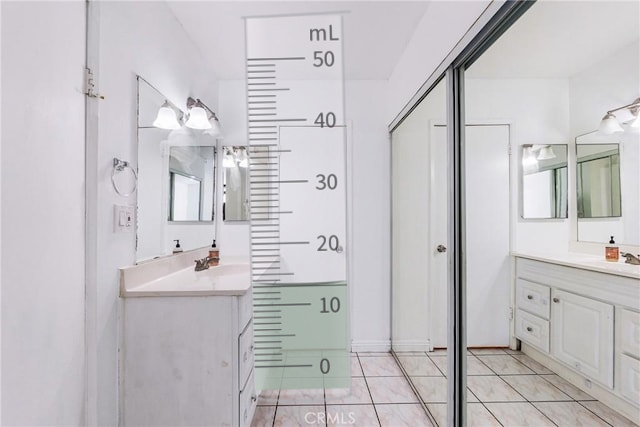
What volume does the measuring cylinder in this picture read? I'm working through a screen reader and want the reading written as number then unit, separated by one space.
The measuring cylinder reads 13 mL
